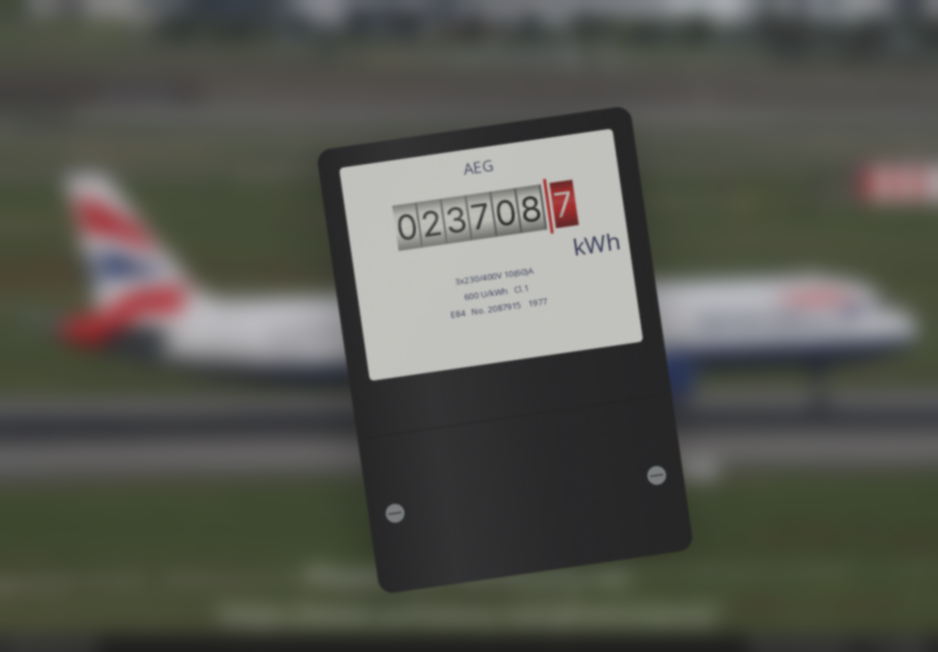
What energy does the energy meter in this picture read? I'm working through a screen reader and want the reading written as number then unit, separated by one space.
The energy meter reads 23708.7 kWh
